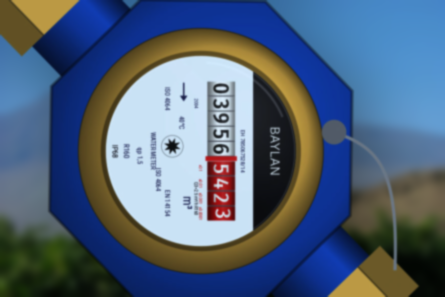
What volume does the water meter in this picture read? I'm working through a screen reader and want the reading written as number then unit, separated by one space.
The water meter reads 3956.5423 m³
